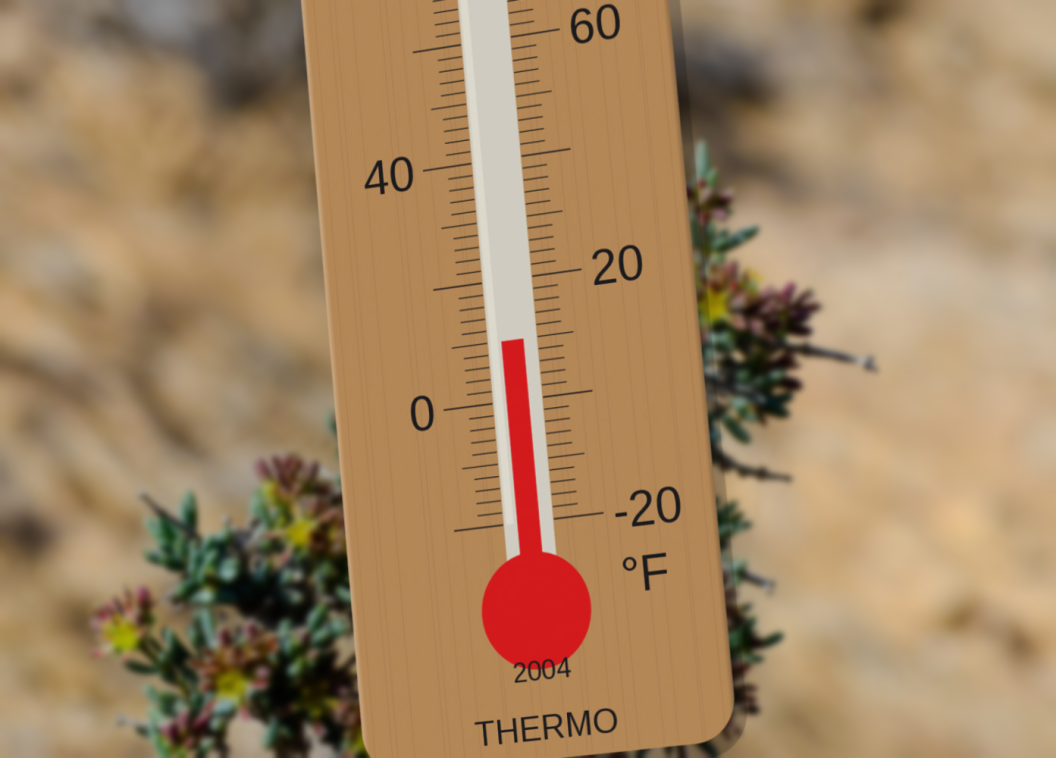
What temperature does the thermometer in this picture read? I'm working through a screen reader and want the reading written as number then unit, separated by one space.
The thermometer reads 10 °F
